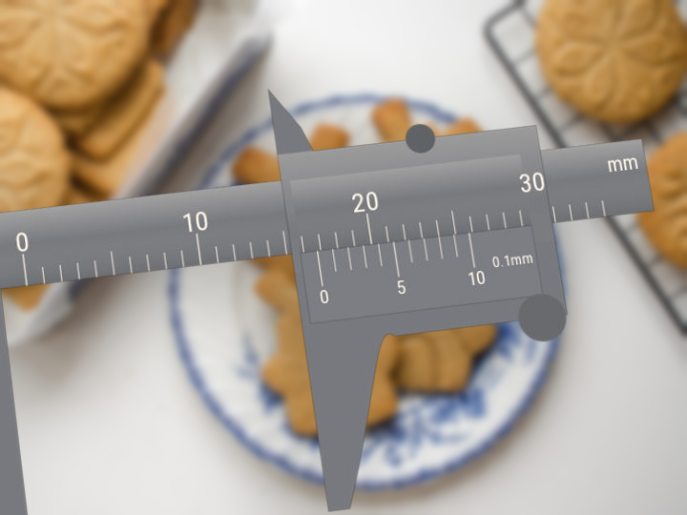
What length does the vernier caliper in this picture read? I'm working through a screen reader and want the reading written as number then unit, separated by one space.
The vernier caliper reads 16.8 mm
